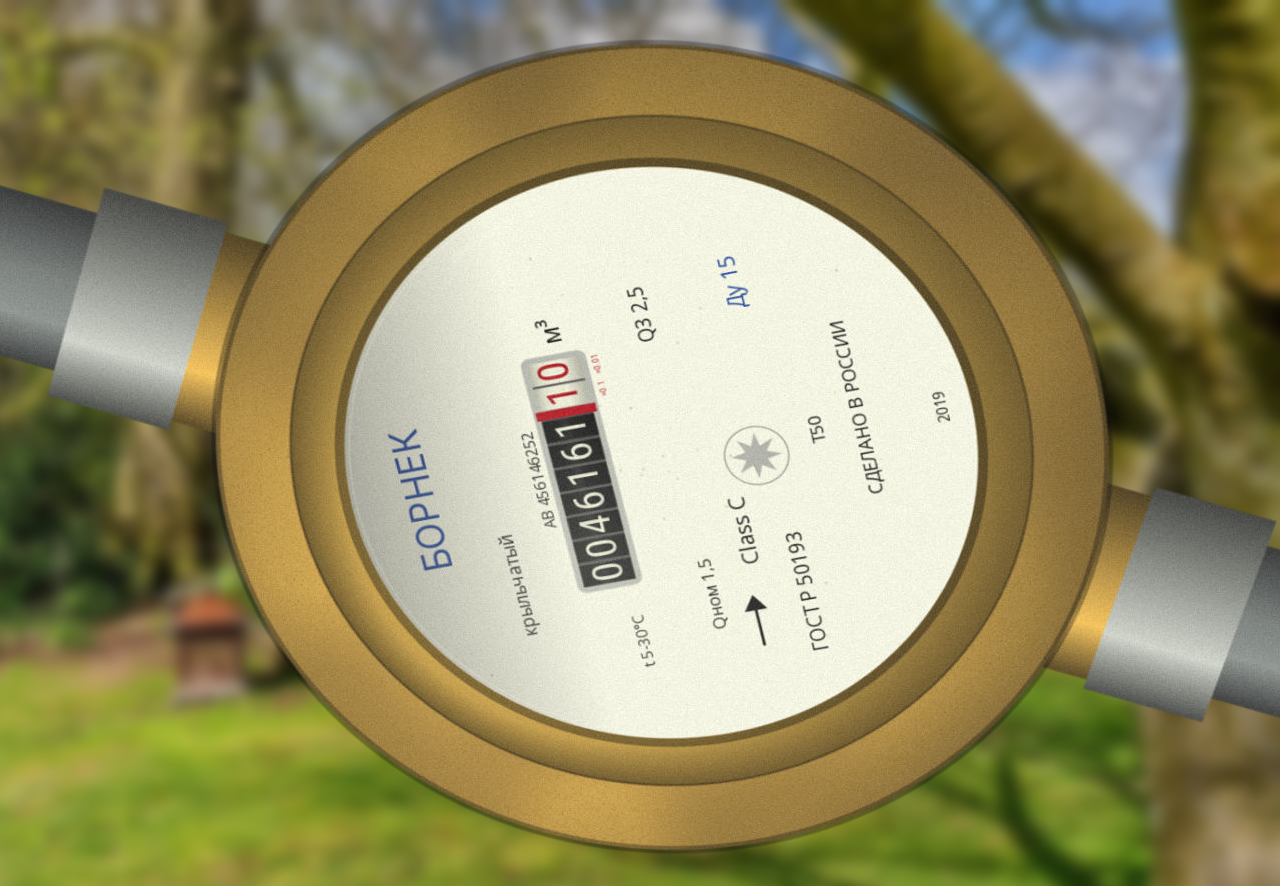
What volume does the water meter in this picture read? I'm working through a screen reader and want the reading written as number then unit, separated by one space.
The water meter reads 46161.10 m³
